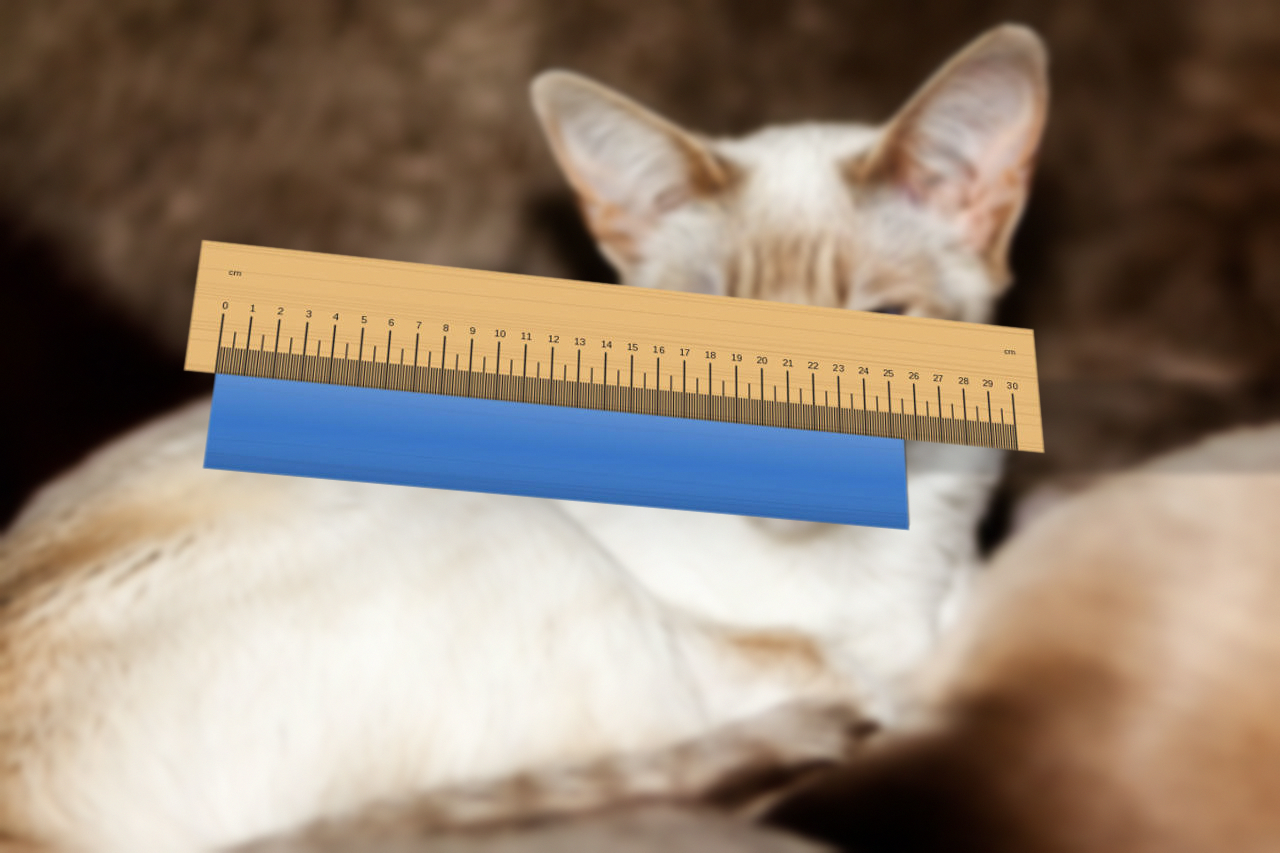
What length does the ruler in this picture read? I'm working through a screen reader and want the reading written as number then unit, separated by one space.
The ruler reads 25.5 cm
